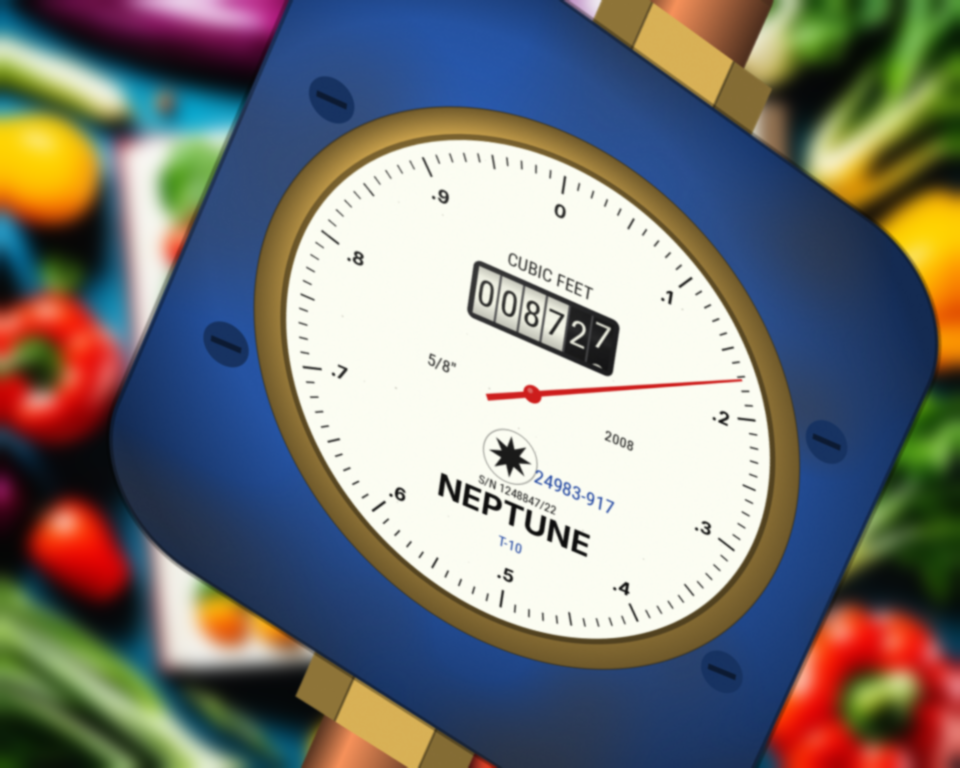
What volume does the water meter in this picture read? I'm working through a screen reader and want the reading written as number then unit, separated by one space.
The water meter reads 8727.17 ft³
